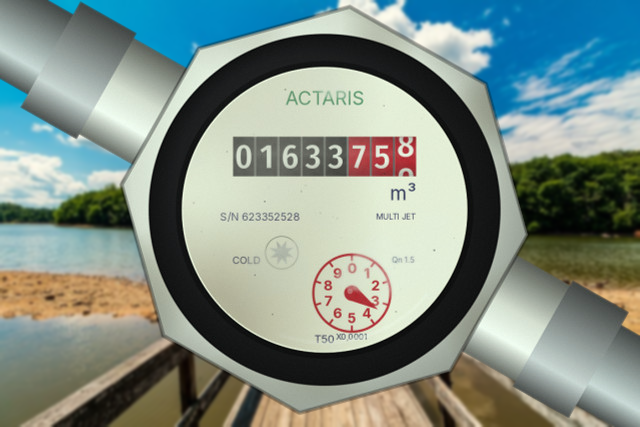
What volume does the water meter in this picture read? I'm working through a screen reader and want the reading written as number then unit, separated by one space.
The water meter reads 1633.7583 m³
